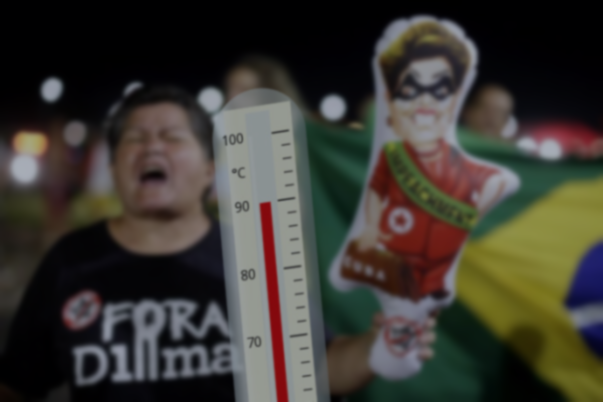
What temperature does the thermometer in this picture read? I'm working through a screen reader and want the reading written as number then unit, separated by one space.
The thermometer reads 90 °C
